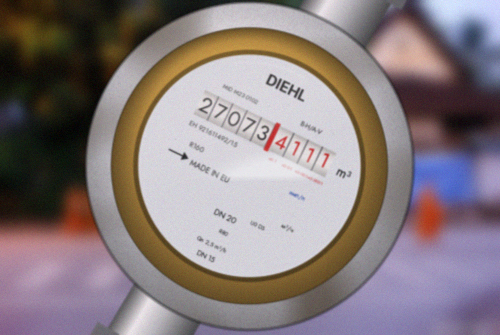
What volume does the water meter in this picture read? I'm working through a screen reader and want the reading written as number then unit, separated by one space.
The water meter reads 27073.4111 m³
